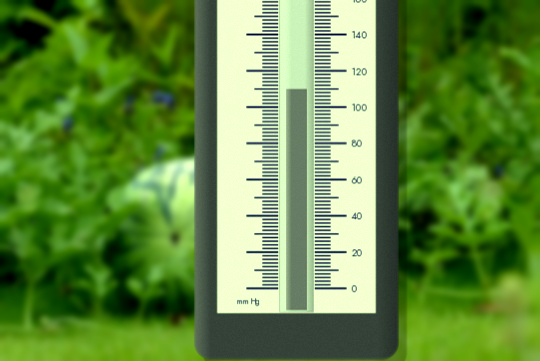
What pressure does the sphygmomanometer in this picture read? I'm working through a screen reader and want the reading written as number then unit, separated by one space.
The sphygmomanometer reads 110 mmHg
